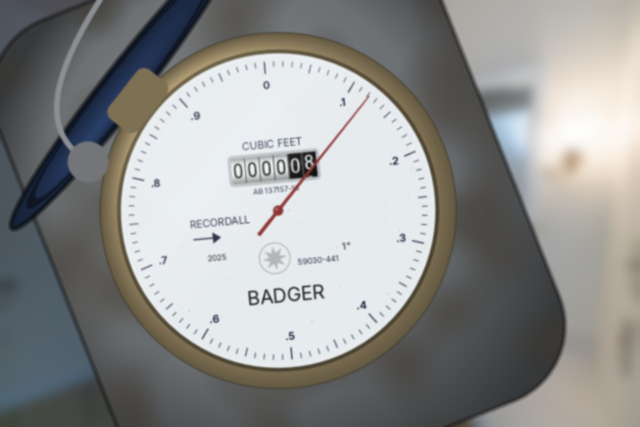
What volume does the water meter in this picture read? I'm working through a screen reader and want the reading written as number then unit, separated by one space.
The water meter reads 8.12 ft³
